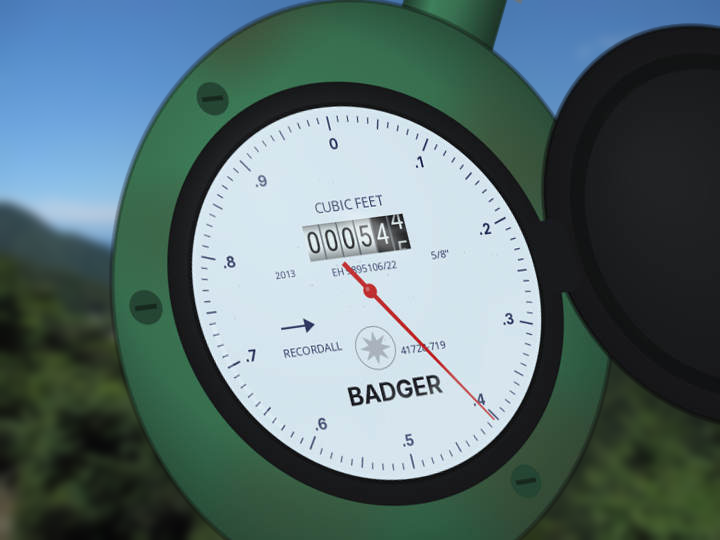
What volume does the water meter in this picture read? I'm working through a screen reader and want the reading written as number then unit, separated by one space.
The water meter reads 544.40 ft³
